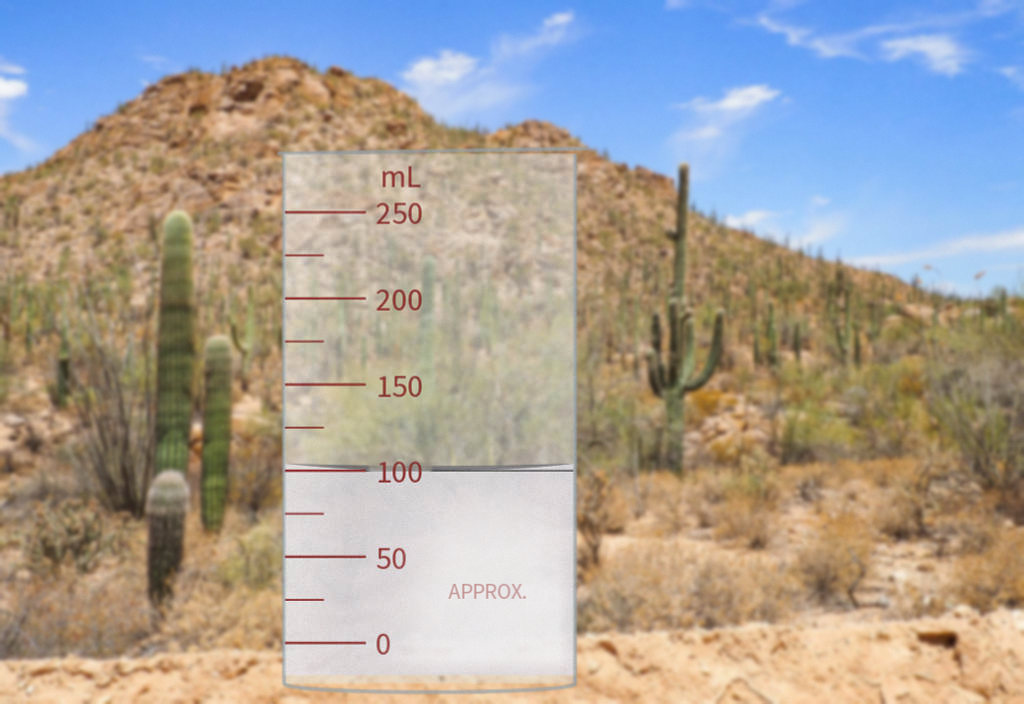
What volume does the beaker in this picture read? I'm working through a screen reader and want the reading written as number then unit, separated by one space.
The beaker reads 100 mL
